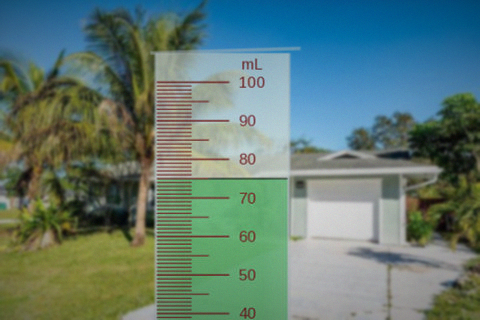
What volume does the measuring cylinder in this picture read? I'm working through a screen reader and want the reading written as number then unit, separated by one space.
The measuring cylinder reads 75 mL
